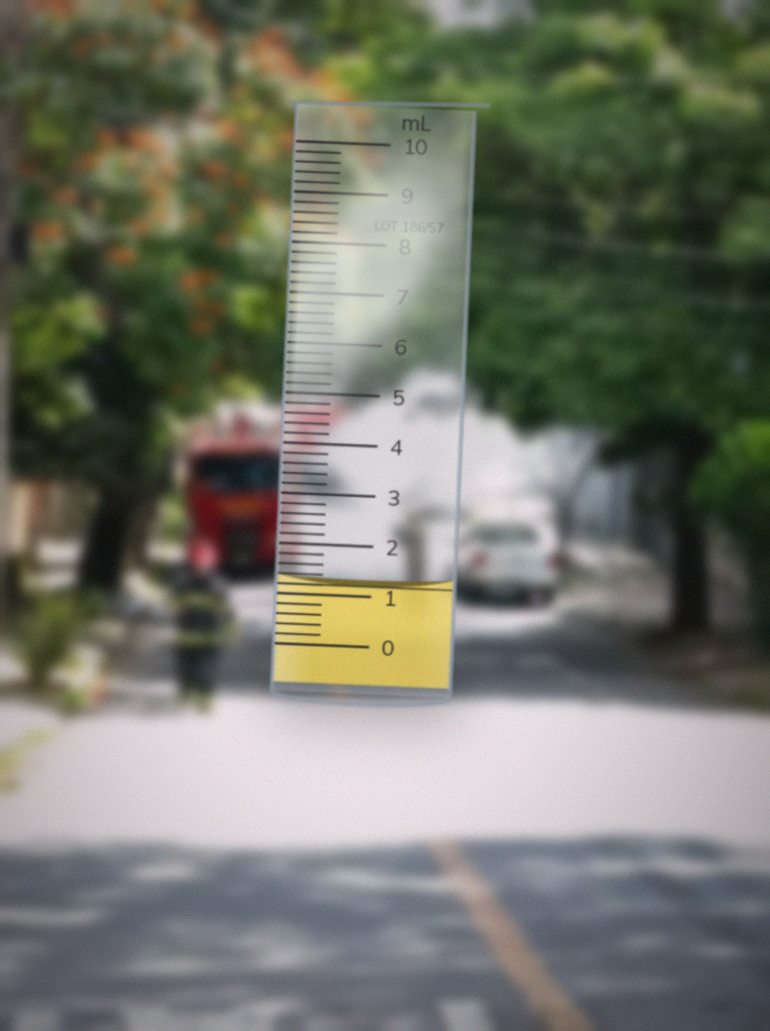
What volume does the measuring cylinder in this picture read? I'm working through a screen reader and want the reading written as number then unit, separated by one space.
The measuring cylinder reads 1.2 mL
